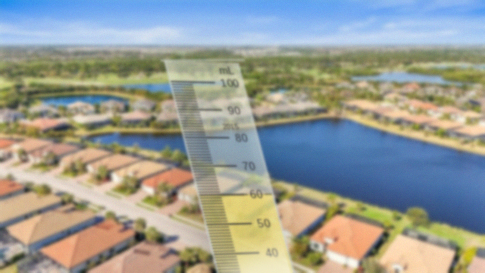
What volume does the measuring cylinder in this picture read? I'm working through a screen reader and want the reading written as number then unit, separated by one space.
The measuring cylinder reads 60 mL
